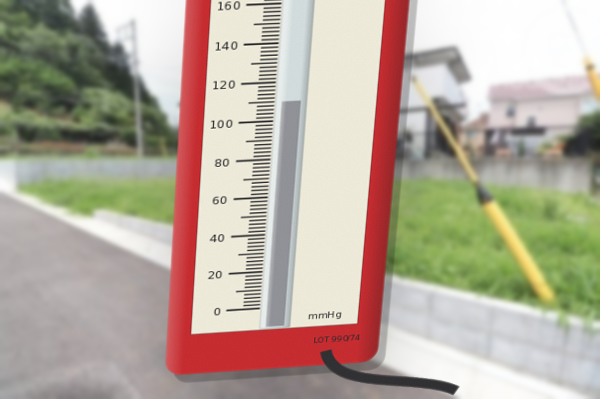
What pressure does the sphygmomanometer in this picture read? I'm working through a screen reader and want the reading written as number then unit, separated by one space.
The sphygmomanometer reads 110 mmHg
